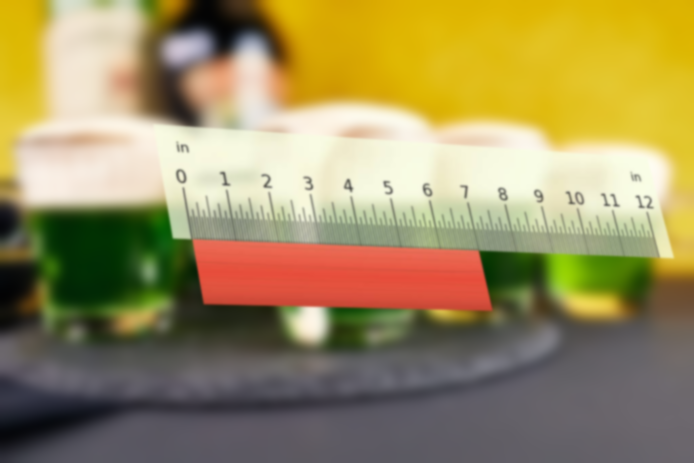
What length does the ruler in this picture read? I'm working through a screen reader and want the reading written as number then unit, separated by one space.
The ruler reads 7 in
